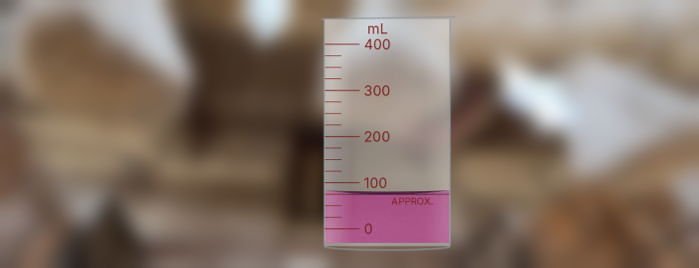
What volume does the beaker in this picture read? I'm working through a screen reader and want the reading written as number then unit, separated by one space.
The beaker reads 75 mL
